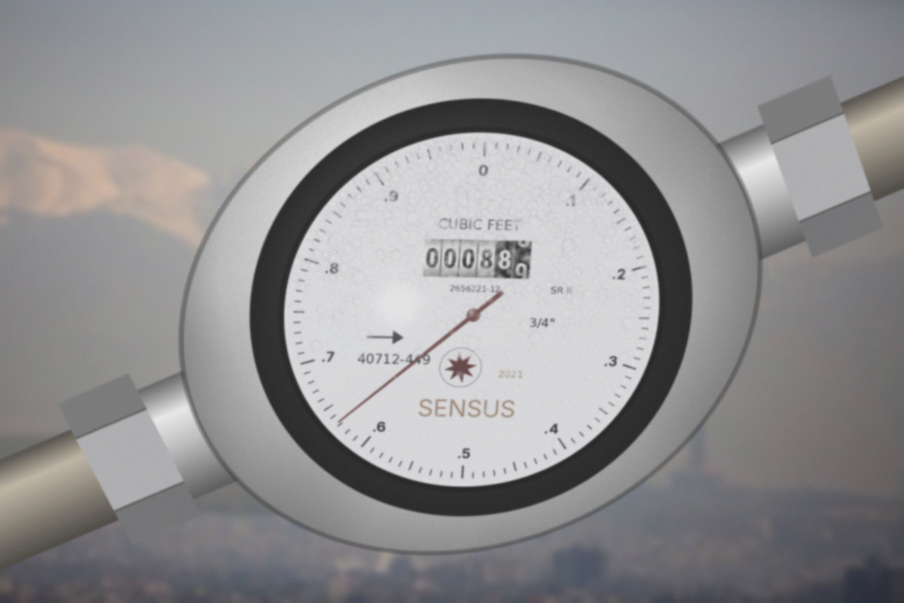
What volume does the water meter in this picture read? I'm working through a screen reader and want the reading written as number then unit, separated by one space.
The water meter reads 888.63 ft³
